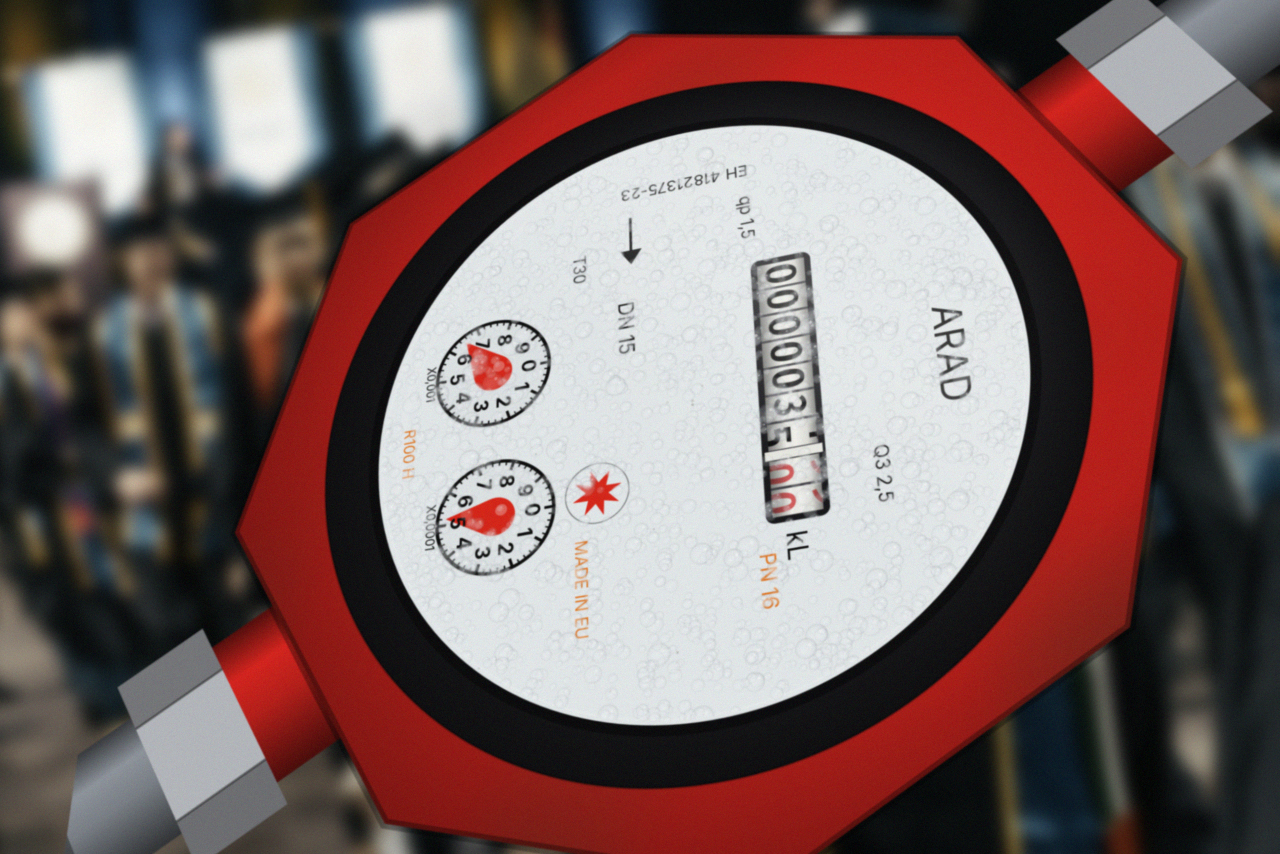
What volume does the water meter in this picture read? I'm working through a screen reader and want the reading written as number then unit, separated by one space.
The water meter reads 34.9965 kL
